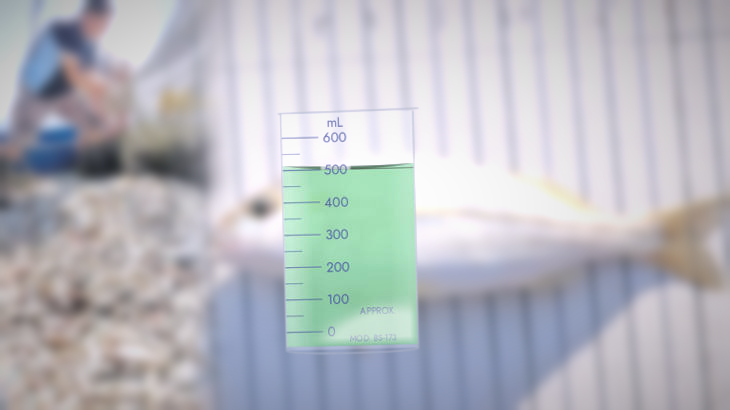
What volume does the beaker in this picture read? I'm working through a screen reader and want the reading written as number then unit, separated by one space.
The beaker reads 500 mL
